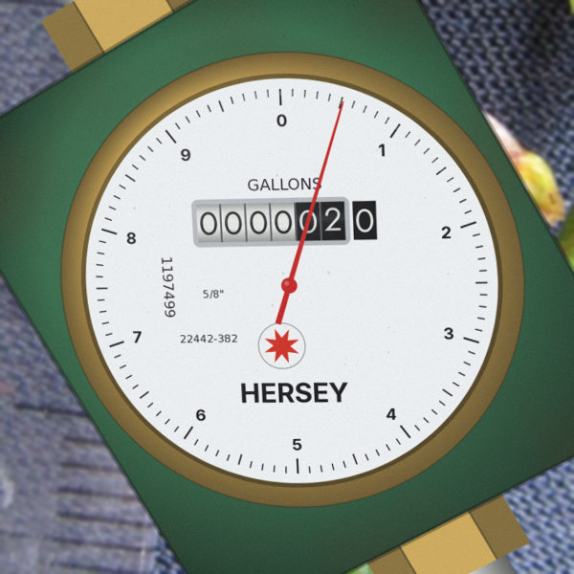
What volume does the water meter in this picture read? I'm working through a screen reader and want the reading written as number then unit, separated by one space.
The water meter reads 20.5 gal
